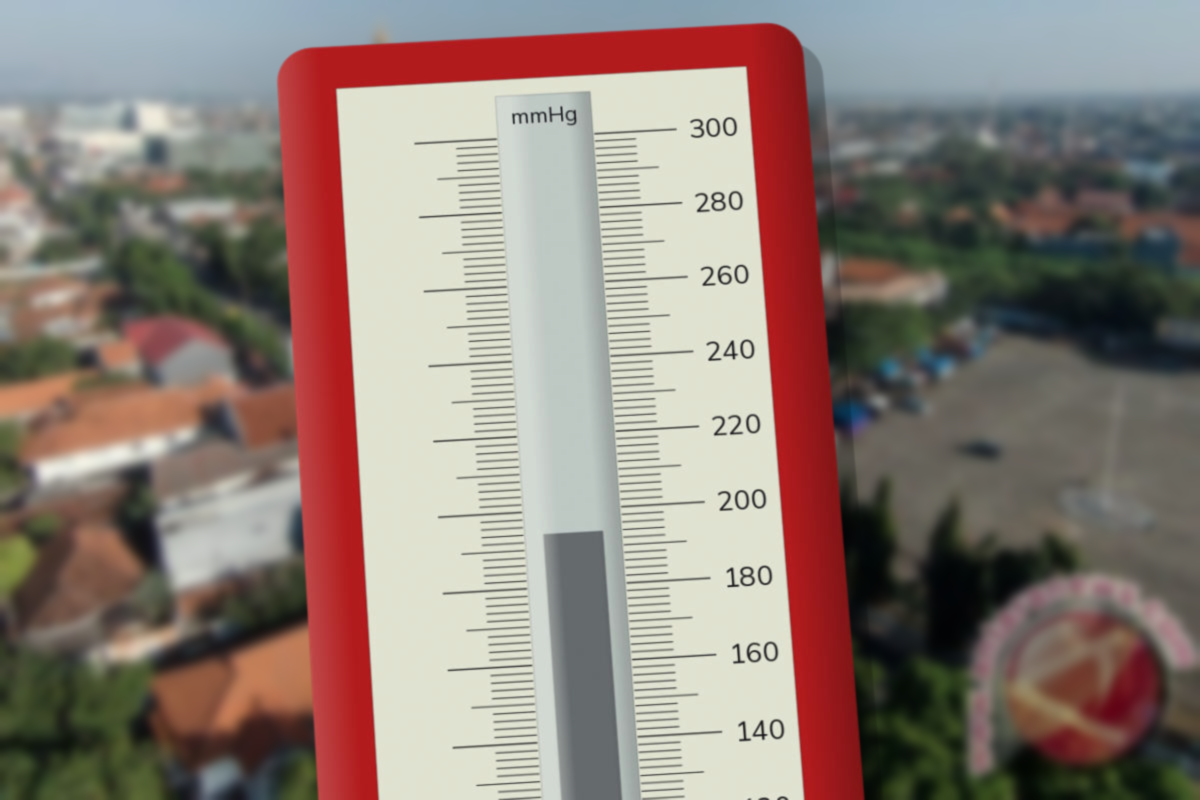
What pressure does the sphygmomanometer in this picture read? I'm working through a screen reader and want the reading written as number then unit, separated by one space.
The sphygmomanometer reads 194 mmHg
